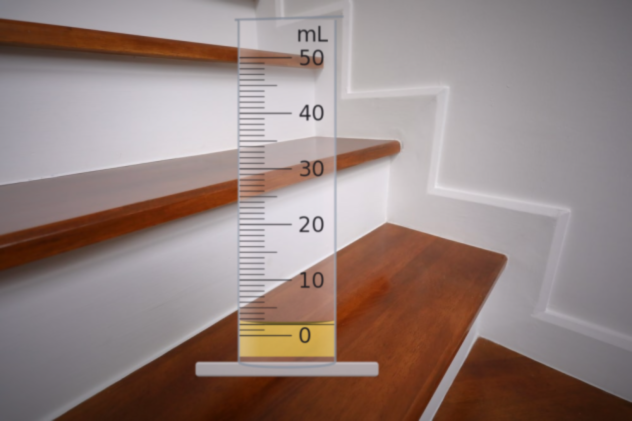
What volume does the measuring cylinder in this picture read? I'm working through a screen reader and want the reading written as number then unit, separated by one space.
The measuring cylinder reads 2 mL
